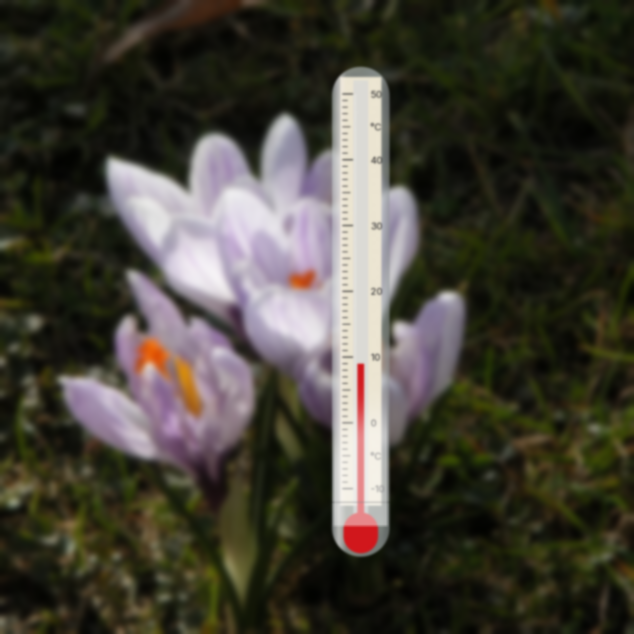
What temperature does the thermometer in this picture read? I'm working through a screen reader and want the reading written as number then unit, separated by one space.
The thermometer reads 9 °C
